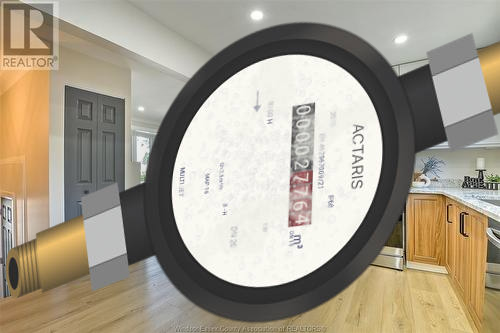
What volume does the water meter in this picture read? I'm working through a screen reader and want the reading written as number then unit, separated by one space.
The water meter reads 2.7764 m³
